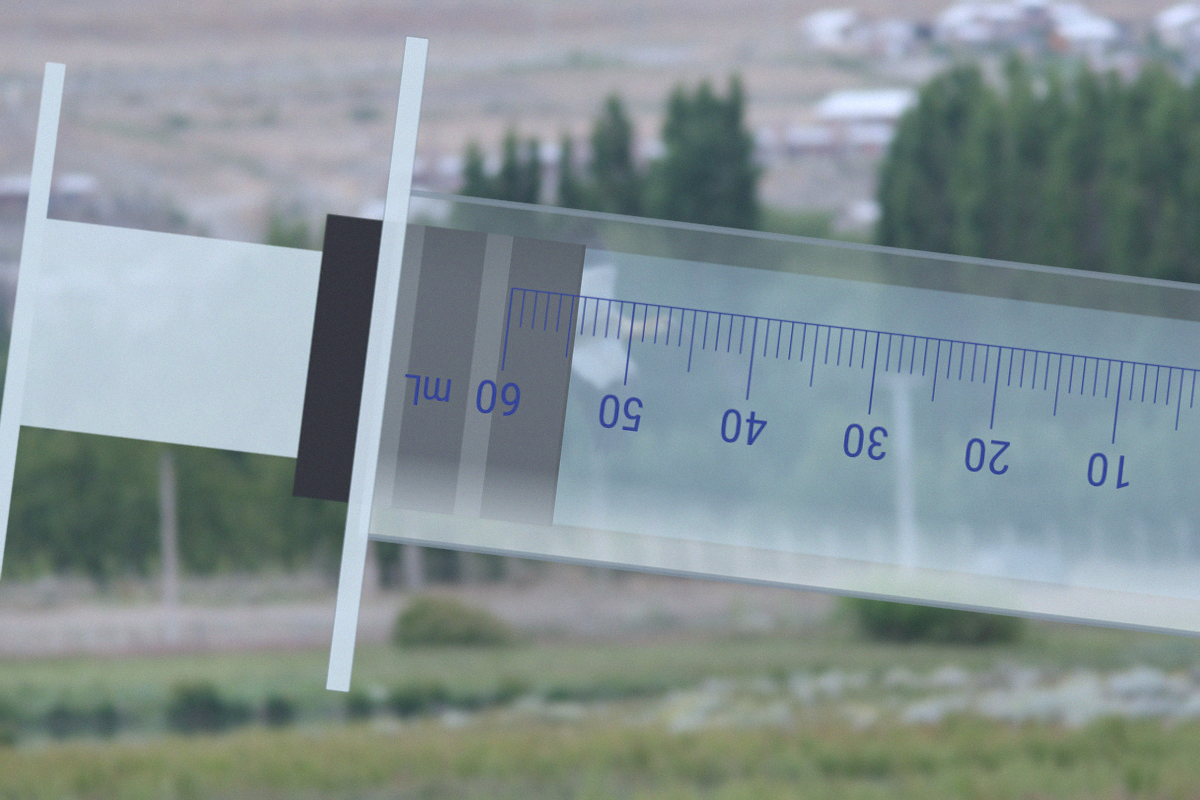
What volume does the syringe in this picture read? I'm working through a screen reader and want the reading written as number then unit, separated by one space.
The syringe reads 54.5 mL
